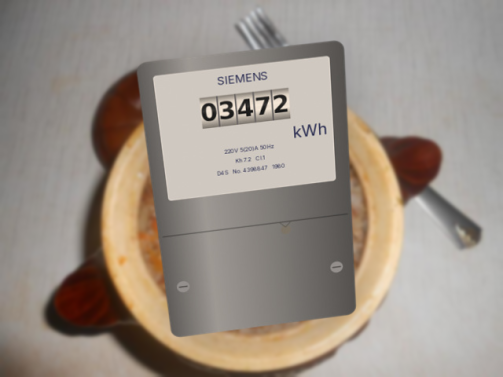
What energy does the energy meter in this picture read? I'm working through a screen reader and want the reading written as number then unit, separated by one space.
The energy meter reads 3472 kWh
